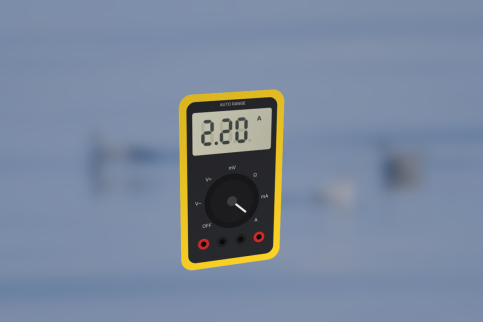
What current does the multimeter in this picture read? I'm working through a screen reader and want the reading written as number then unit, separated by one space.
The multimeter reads 2.20 A
